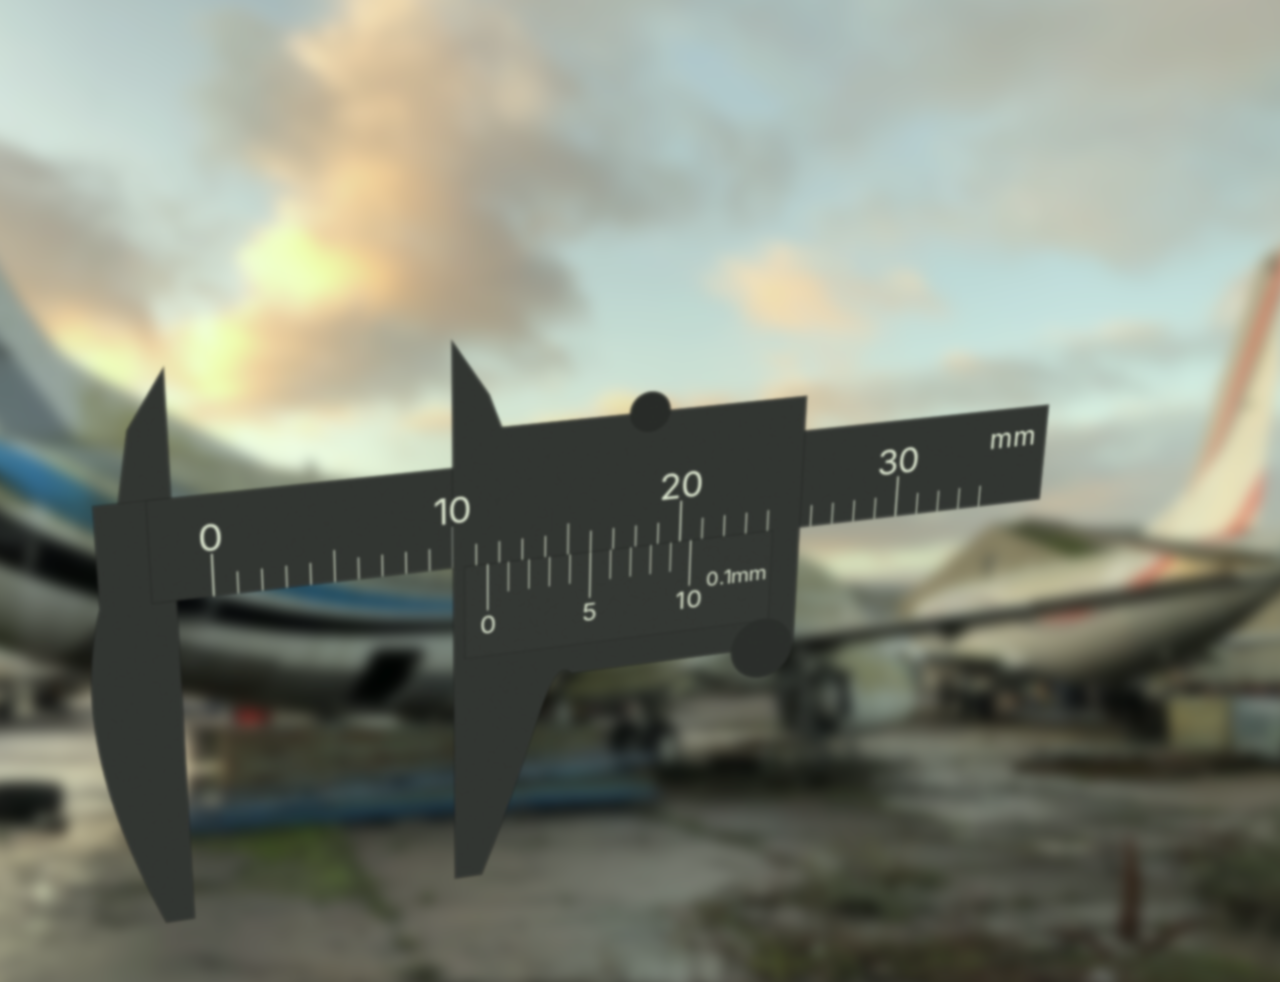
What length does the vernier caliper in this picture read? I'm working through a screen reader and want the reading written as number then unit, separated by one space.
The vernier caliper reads 11.5 mm
